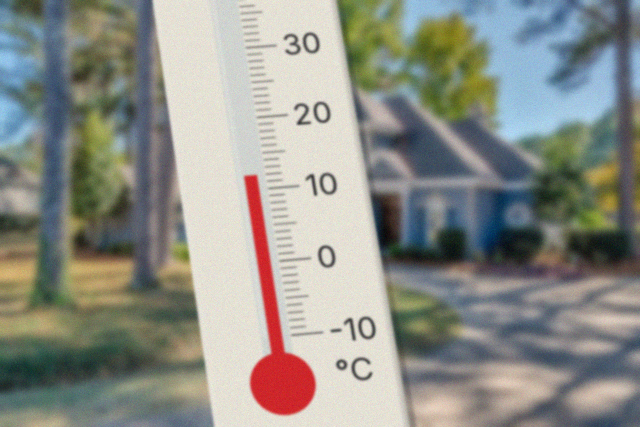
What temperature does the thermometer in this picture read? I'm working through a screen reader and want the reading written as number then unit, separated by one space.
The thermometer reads 12 °C
